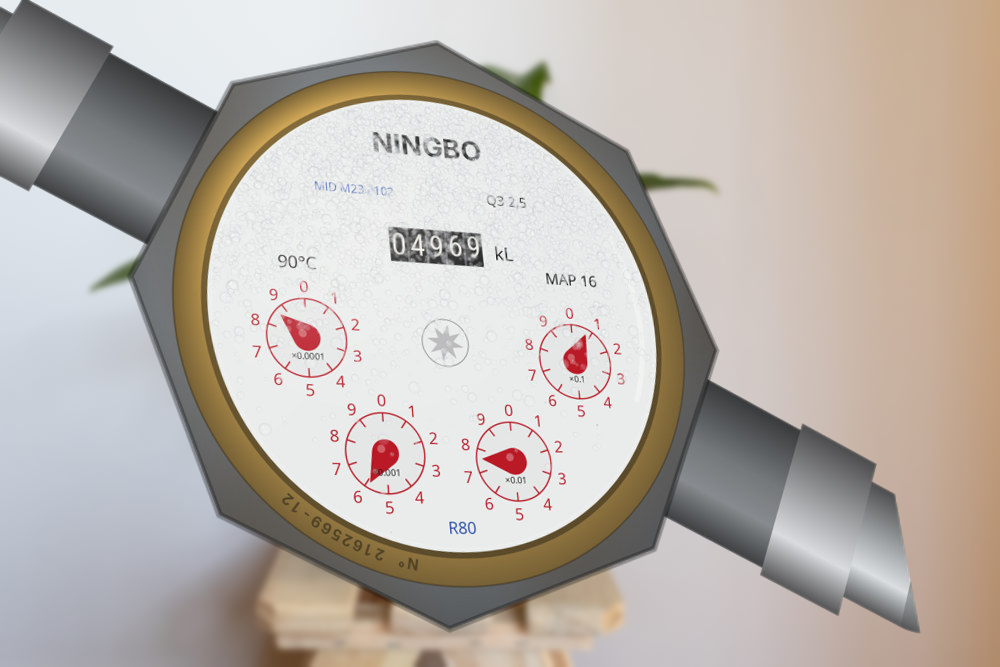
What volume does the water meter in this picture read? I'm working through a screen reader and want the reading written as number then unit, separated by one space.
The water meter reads 4969.0758 kL
